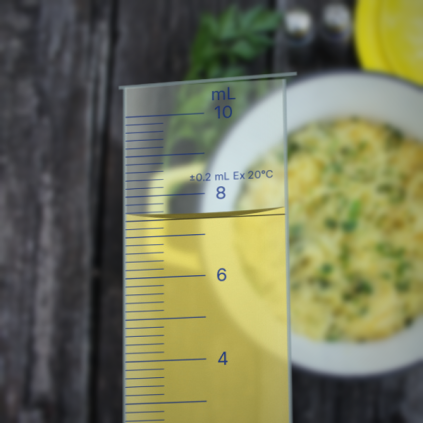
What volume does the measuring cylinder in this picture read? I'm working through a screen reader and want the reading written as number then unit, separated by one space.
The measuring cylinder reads 7.4 mL
